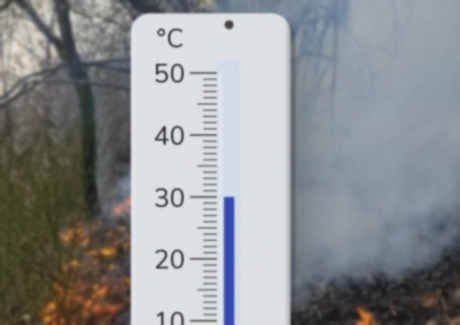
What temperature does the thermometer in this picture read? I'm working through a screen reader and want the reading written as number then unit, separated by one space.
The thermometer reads 30 °C
